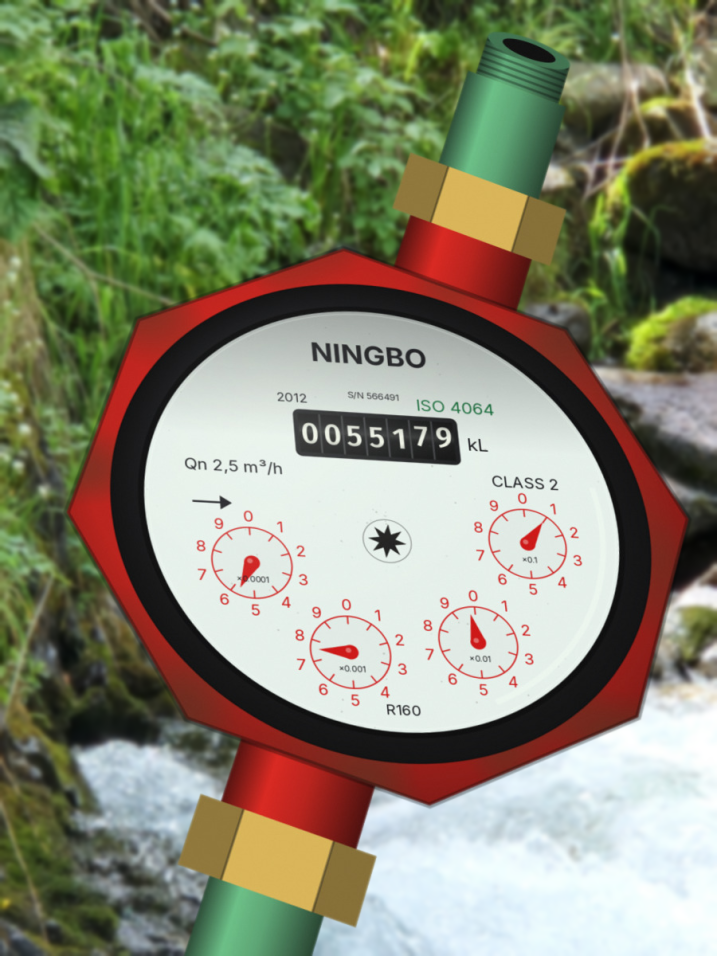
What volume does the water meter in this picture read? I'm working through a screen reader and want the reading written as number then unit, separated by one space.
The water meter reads 55179.0975 kL
